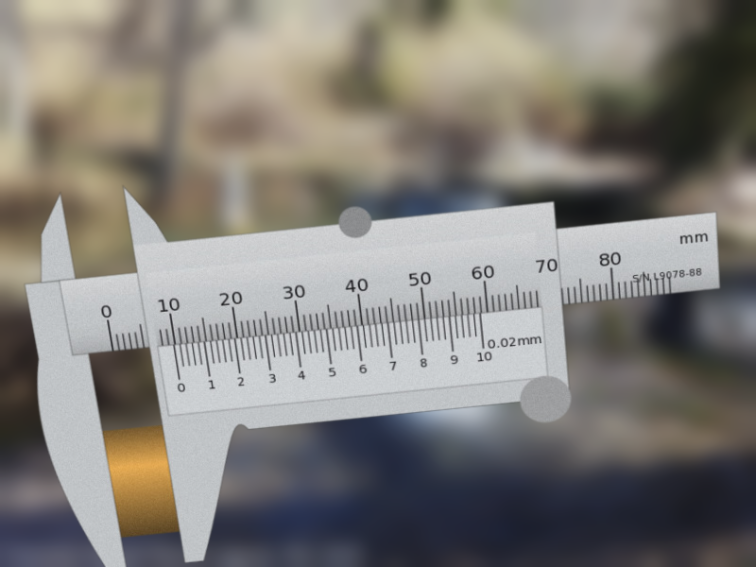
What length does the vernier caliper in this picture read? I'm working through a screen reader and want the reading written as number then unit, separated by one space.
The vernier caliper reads 9.8 mm
